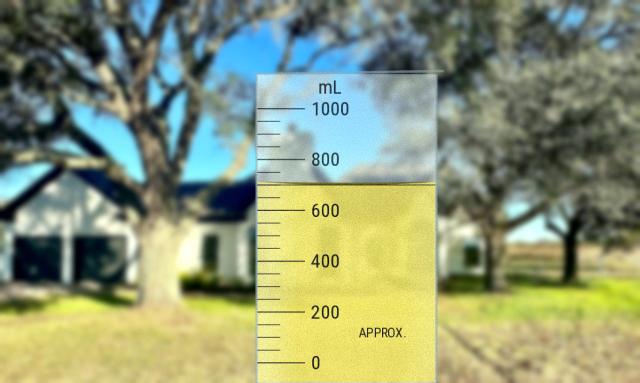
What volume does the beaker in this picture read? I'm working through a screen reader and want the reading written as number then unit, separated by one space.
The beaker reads 700 mL
